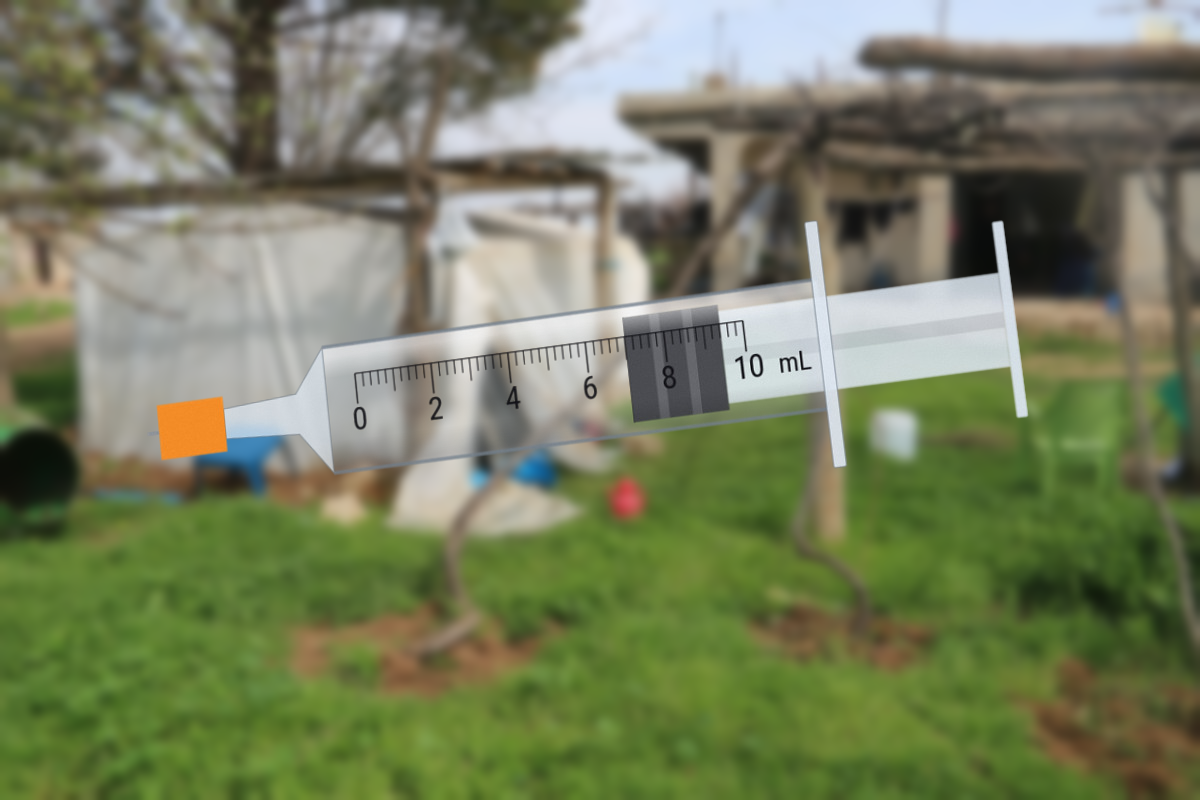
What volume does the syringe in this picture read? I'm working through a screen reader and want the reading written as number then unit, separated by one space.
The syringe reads 7 mL
